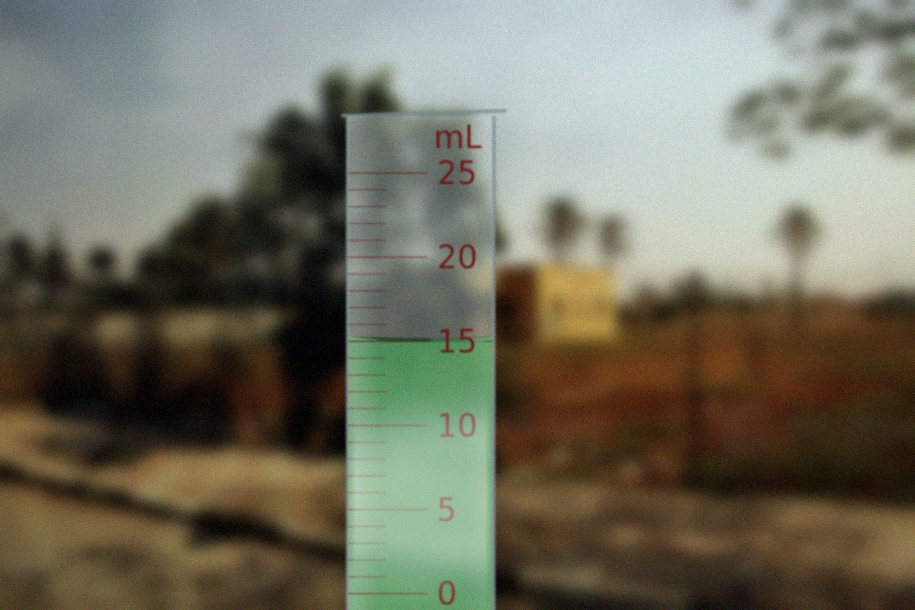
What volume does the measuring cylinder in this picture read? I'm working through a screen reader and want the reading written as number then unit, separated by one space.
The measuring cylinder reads 15 mL
